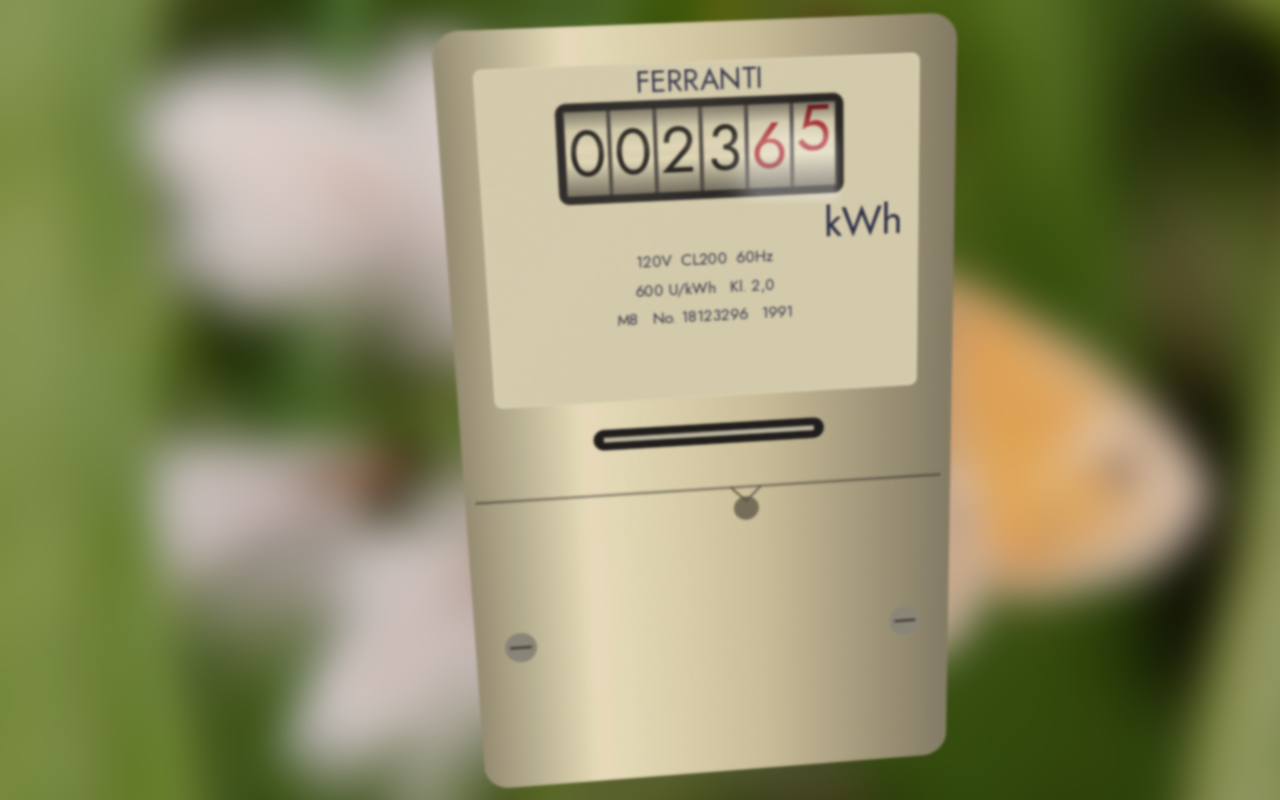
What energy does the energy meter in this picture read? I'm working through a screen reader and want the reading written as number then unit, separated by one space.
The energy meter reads 23.65 kWh
